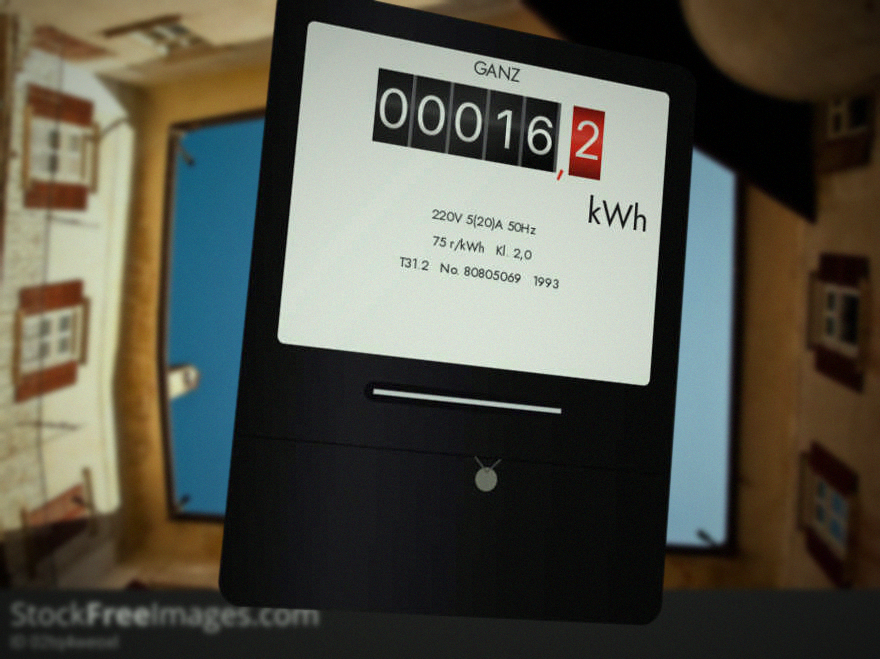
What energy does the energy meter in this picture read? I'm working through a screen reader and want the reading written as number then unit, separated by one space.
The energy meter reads 16.2 kWh
